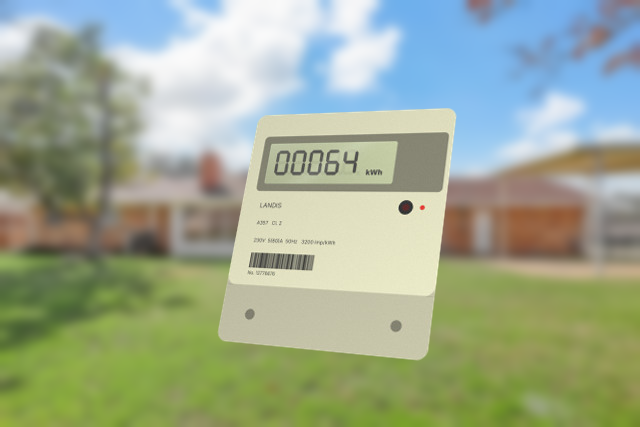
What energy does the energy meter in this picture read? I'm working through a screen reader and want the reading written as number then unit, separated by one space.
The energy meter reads 64 kWh
